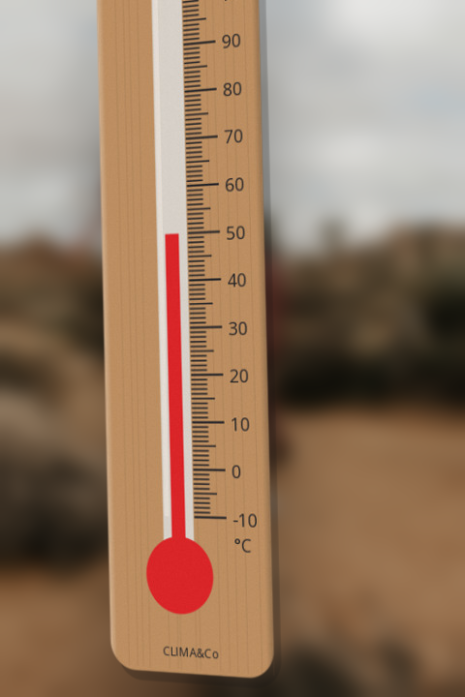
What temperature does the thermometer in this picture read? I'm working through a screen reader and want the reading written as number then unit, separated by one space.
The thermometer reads 50 °C
